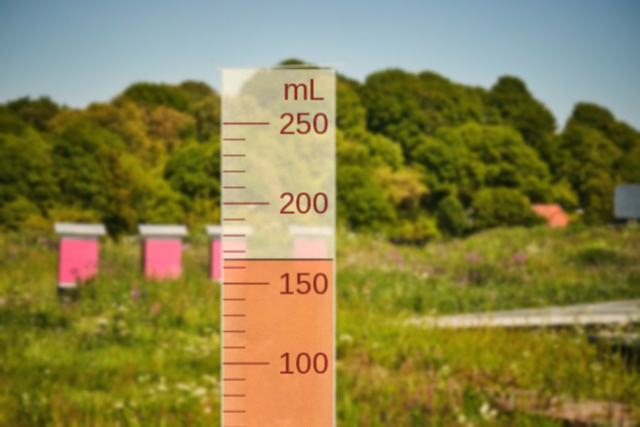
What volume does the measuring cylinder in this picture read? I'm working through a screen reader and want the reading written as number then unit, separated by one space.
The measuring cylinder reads 165 mL
